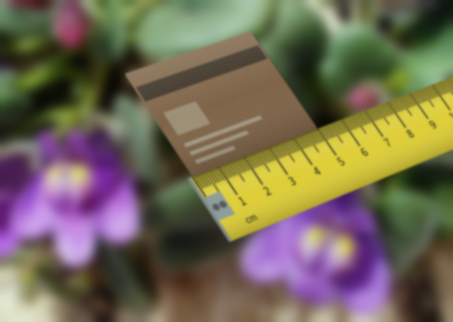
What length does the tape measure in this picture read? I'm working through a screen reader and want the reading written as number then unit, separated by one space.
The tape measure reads 5 cm
